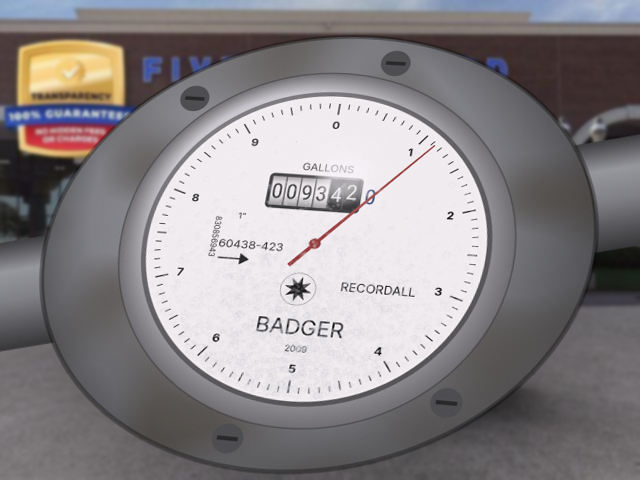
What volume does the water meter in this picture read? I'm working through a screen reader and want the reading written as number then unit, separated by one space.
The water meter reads 93421.1 gal
